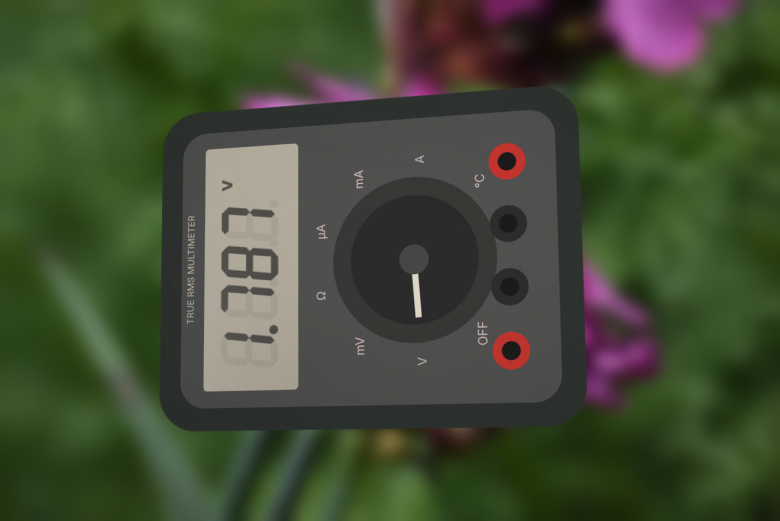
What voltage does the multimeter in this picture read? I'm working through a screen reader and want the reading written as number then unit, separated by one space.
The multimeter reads 1.787 V
